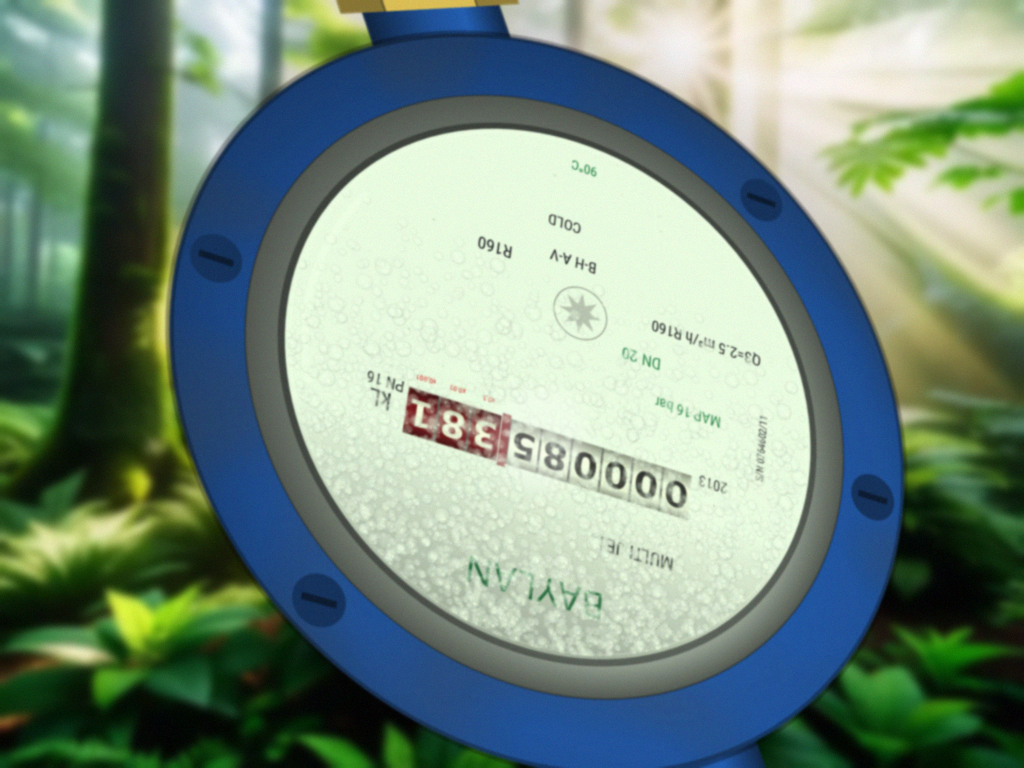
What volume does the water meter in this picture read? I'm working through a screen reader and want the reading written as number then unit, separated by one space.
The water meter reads 85.381 kL
